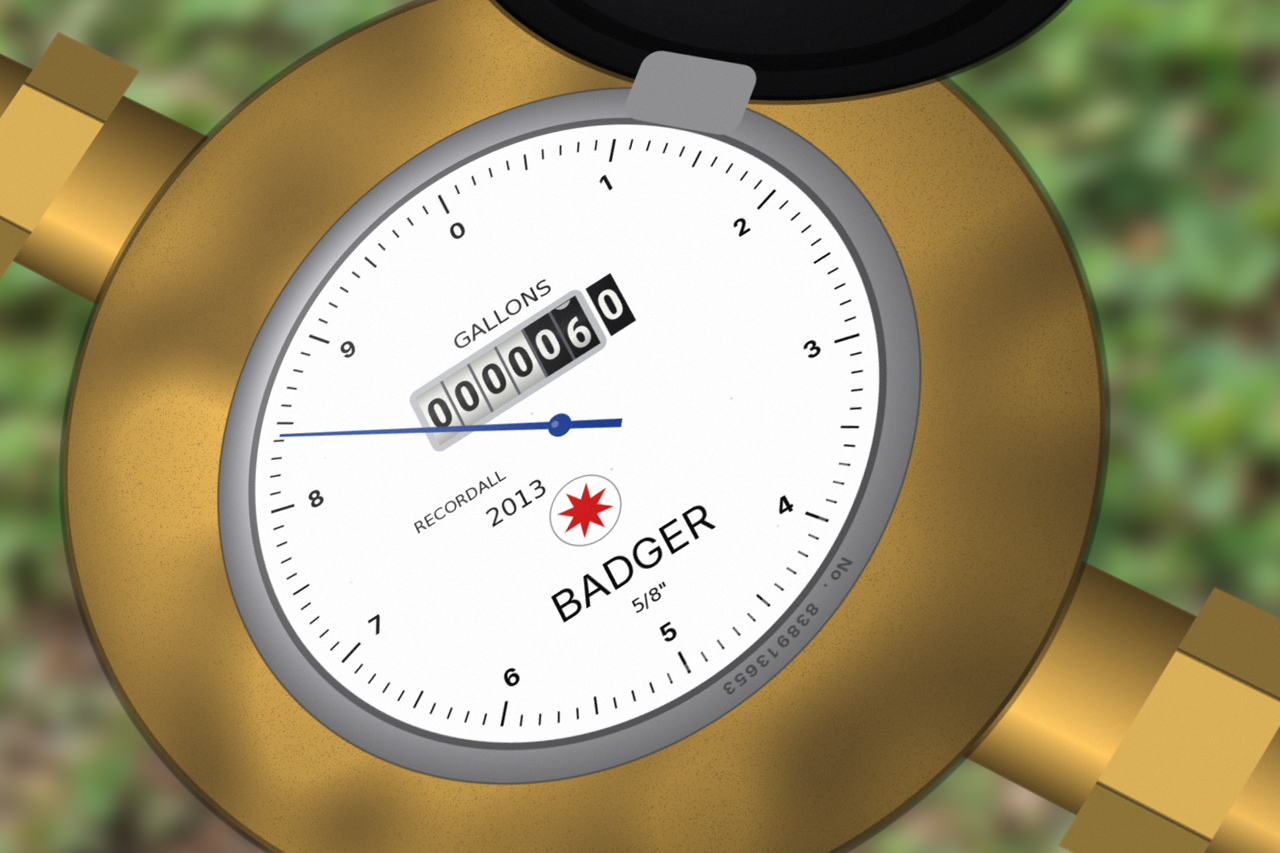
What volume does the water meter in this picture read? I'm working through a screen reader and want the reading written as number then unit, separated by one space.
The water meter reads 58.4 gal
